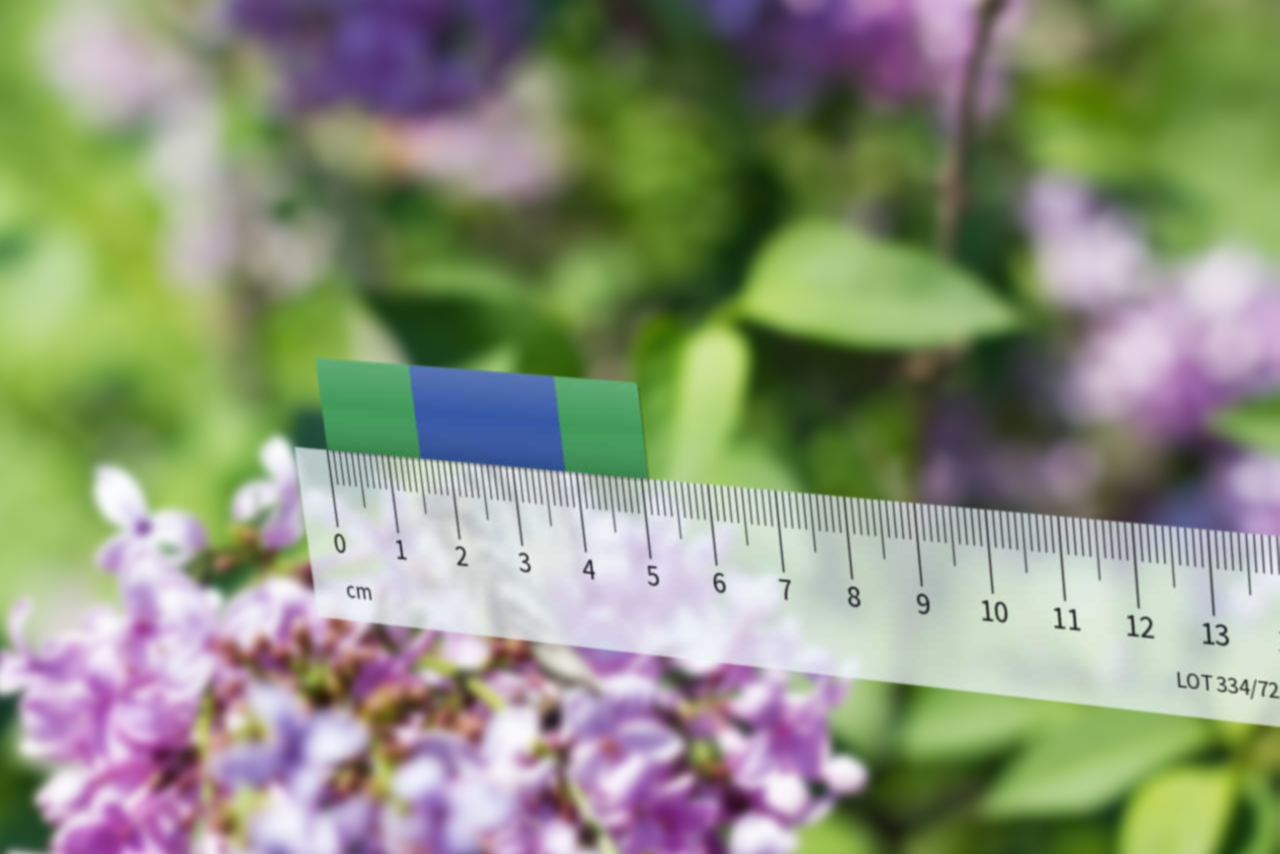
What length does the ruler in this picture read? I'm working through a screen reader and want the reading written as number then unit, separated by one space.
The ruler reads 5.1 cm
